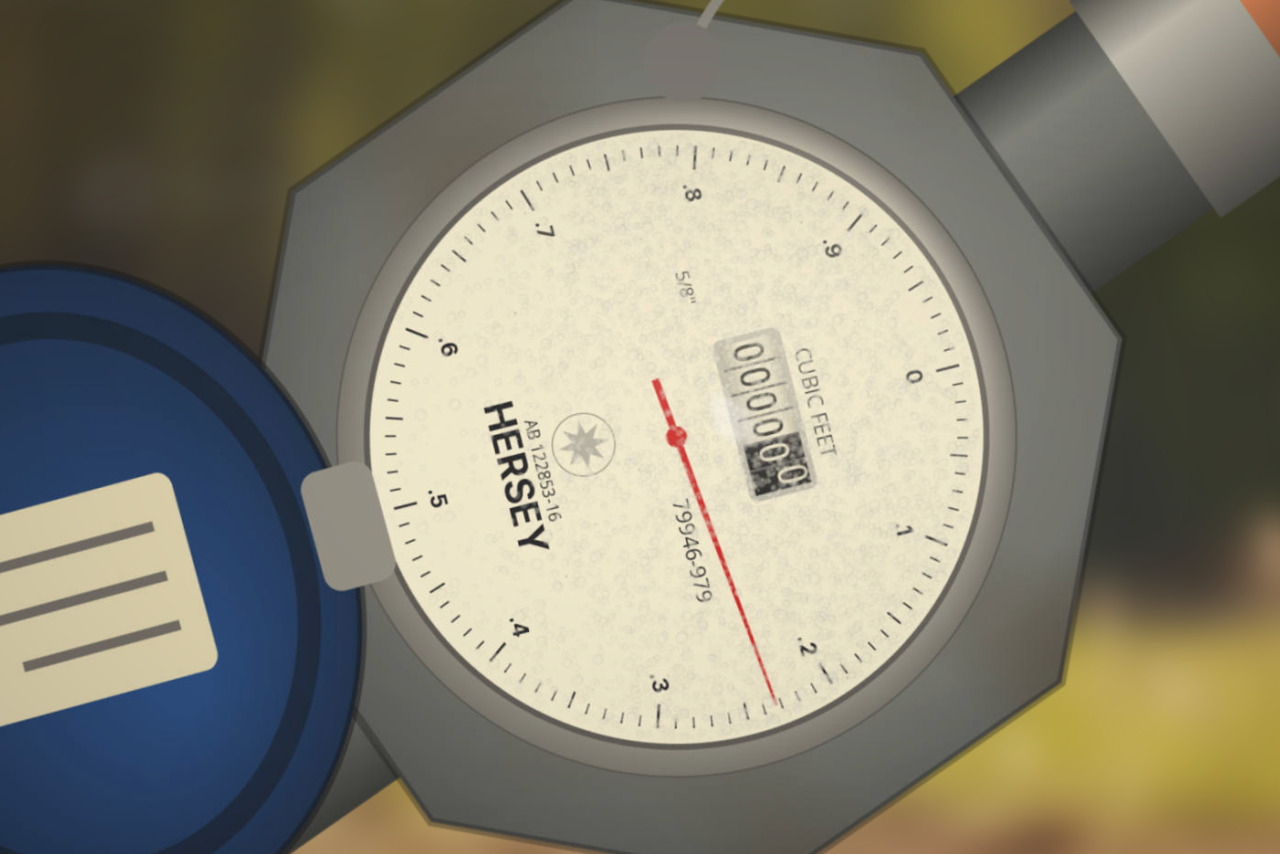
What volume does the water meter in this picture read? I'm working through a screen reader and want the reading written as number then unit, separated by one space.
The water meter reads 0.23 ft³
